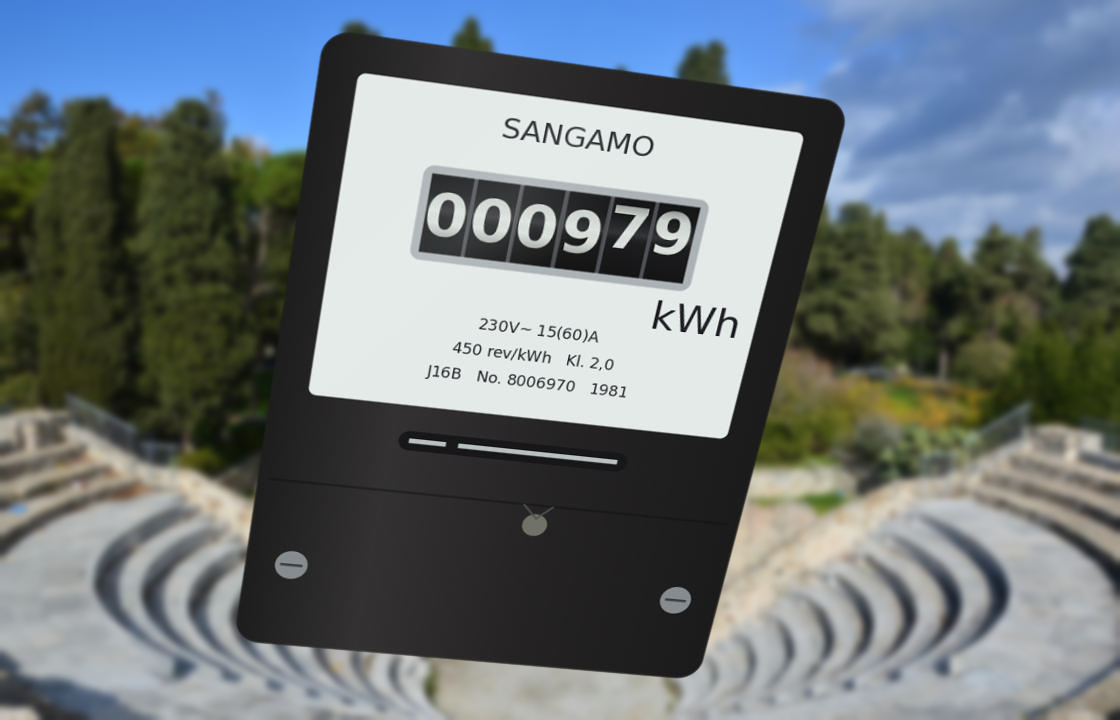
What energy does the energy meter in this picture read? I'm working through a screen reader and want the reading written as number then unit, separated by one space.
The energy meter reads 979 kWh
